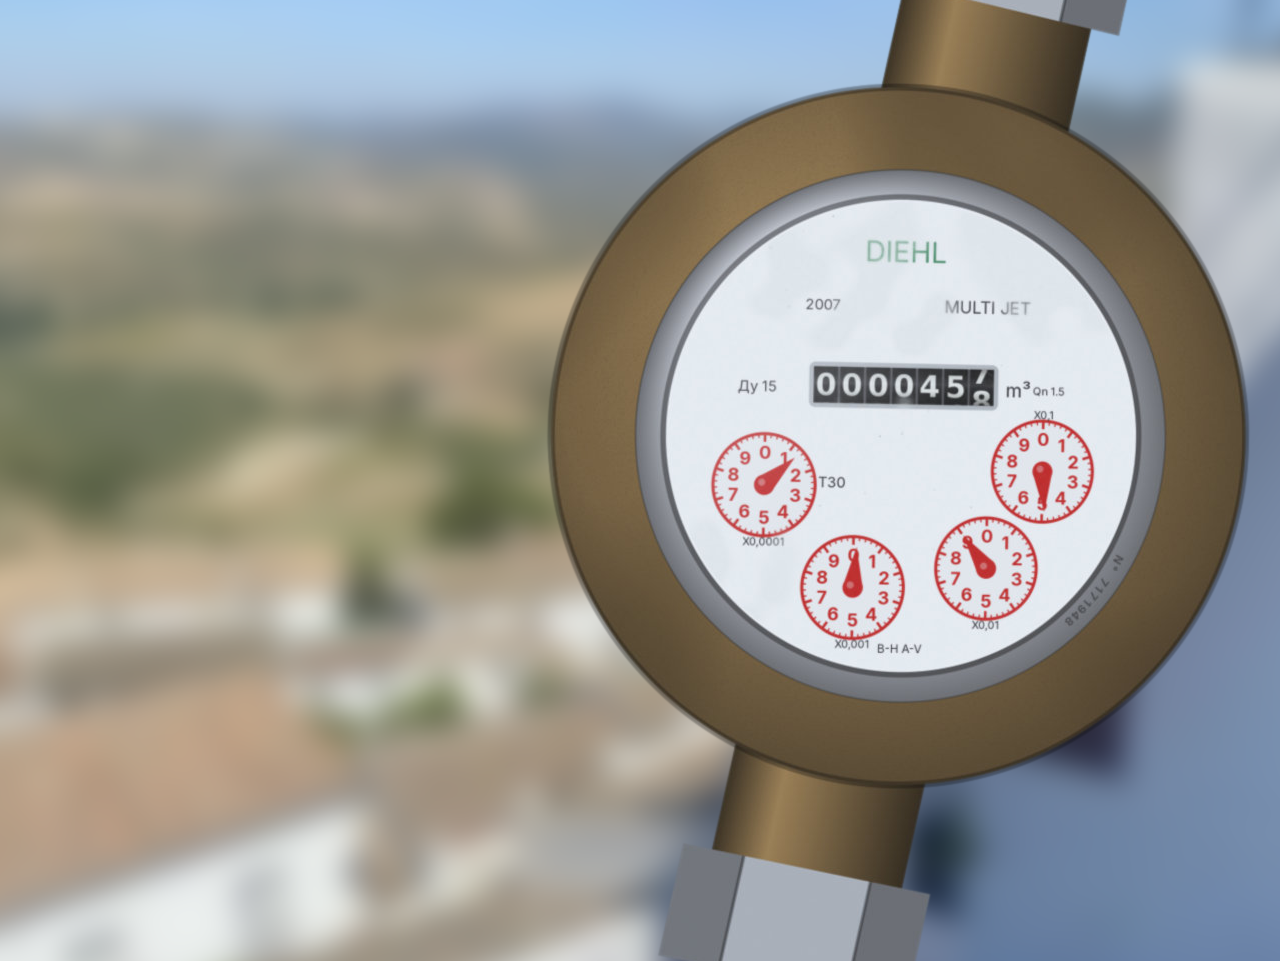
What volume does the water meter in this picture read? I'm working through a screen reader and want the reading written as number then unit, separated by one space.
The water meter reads 457.4901 m³
